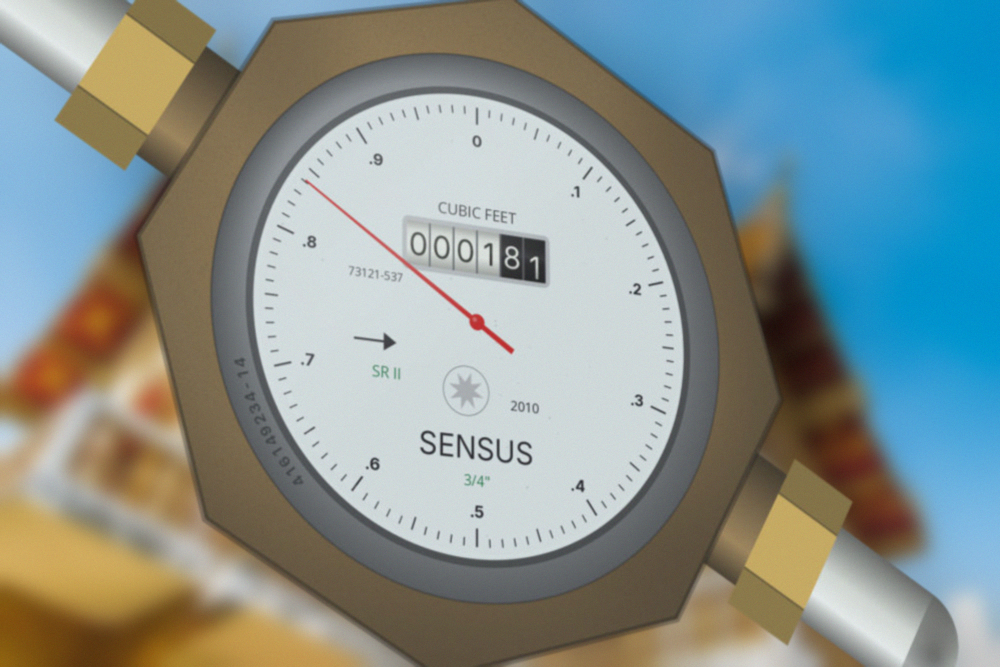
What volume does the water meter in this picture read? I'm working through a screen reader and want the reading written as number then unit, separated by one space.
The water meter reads 180.84 ft³
